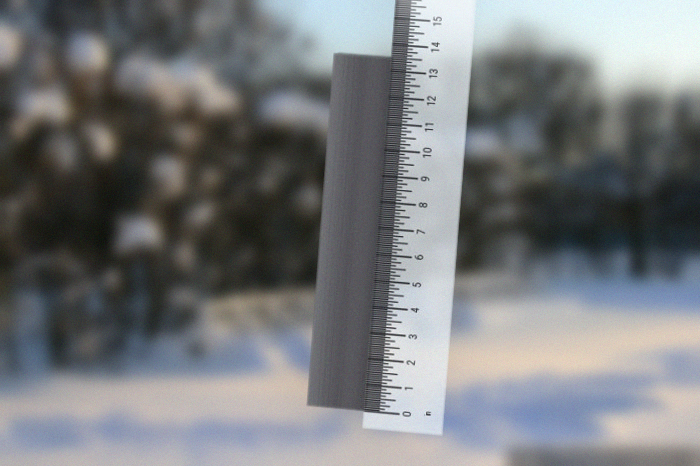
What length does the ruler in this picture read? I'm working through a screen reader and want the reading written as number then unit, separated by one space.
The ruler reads 13.5 in
